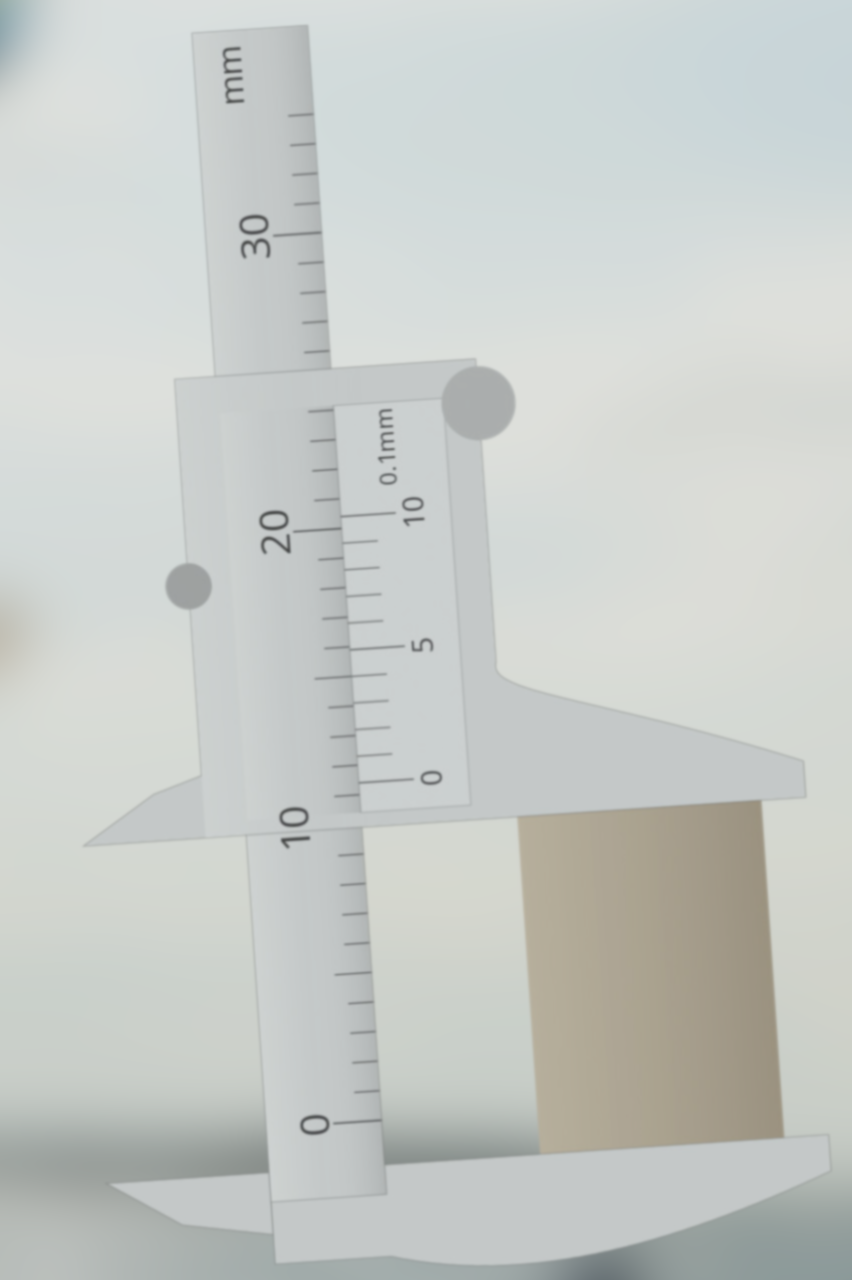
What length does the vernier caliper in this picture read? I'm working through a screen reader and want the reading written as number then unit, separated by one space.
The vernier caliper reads 11.4 mm
